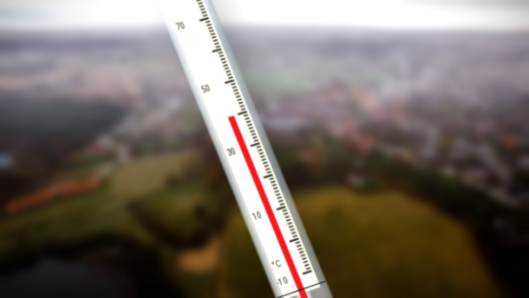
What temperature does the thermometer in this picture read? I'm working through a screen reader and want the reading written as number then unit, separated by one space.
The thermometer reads 40 °C
